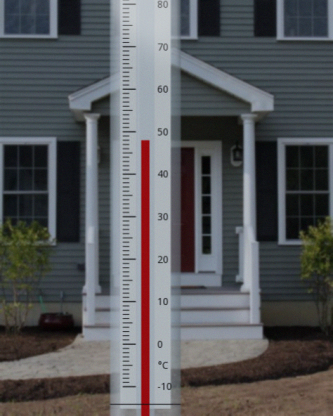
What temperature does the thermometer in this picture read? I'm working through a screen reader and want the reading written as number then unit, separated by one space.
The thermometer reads 48 °C
